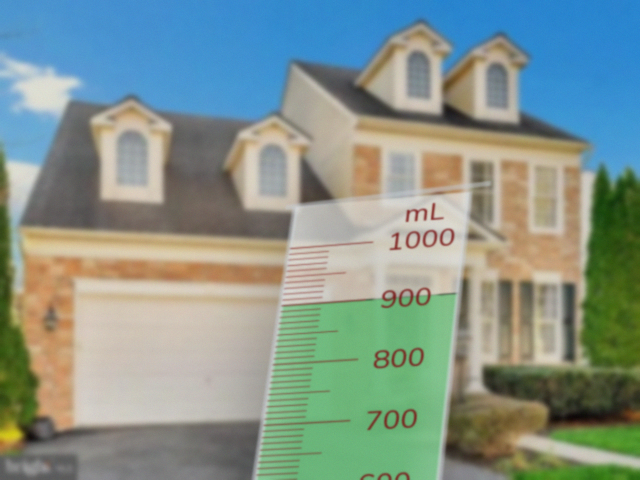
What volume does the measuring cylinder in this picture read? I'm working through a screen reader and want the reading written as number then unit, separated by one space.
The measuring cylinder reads 900 mL
